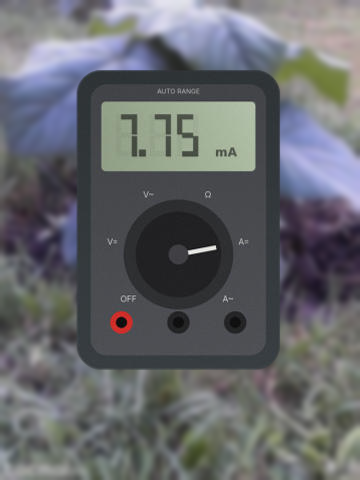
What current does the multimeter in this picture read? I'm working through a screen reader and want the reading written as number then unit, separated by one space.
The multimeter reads 7.75 mA
